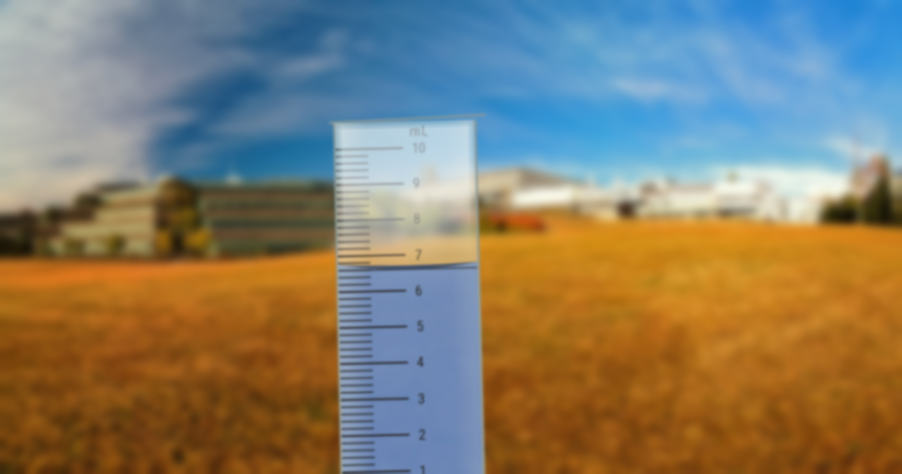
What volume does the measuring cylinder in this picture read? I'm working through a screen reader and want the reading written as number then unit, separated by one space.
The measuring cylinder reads 6.6 mL
